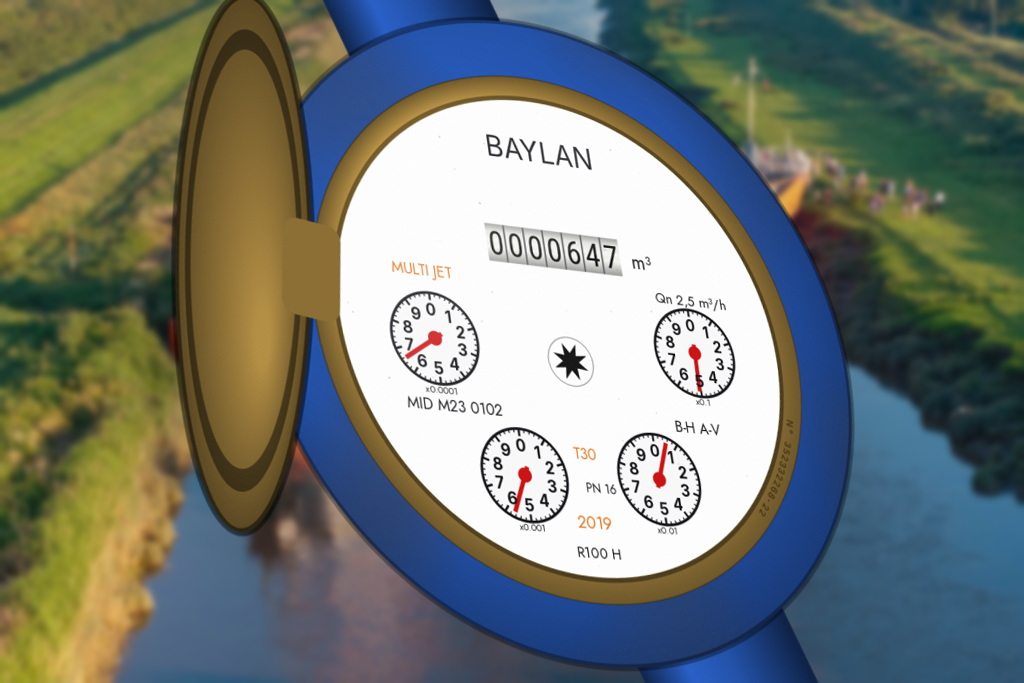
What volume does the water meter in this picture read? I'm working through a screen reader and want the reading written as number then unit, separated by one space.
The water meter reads 647.5056 m³
